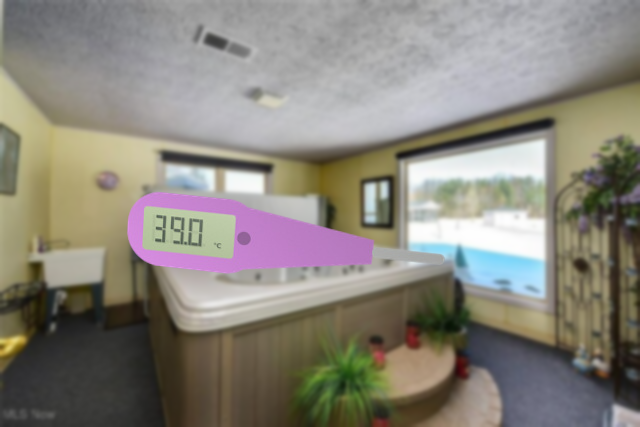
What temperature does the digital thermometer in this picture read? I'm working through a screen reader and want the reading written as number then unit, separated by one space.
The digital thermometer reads 39.0 °C
